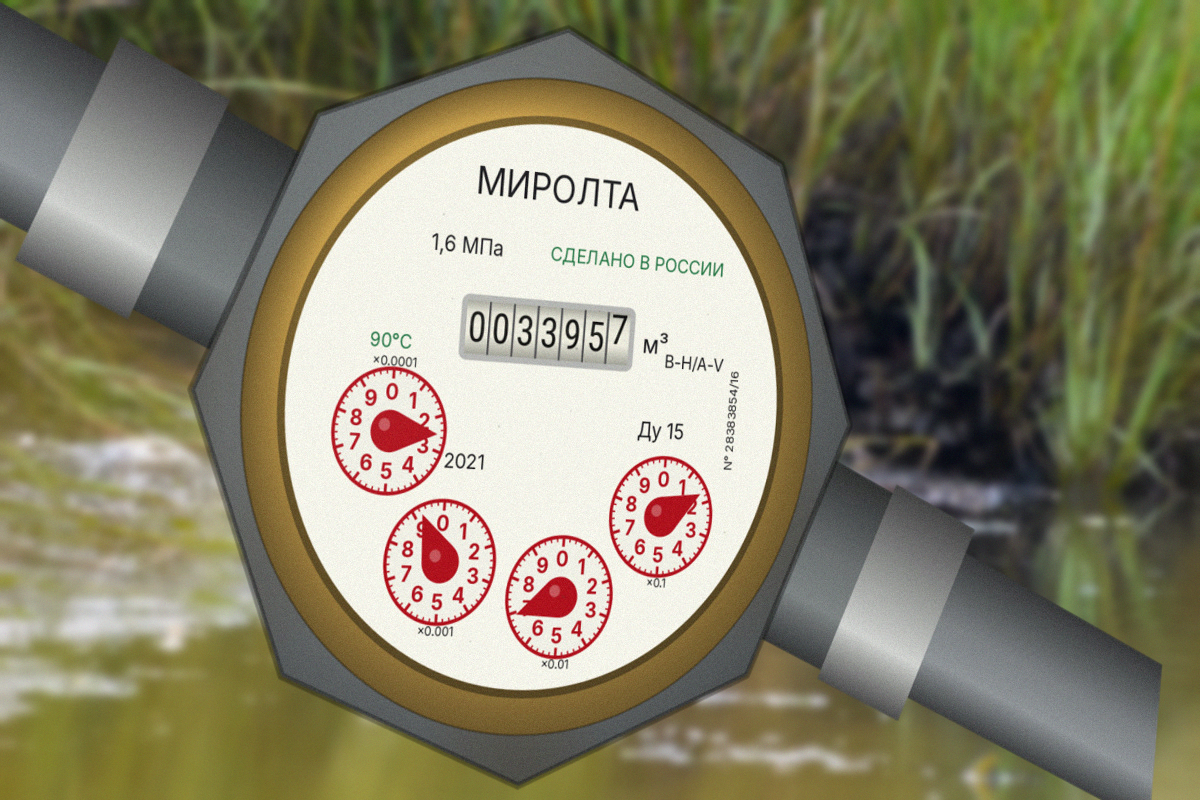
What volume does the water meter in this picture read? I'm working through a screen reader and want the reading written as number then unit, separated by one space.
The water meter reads 33957.1692 m³
